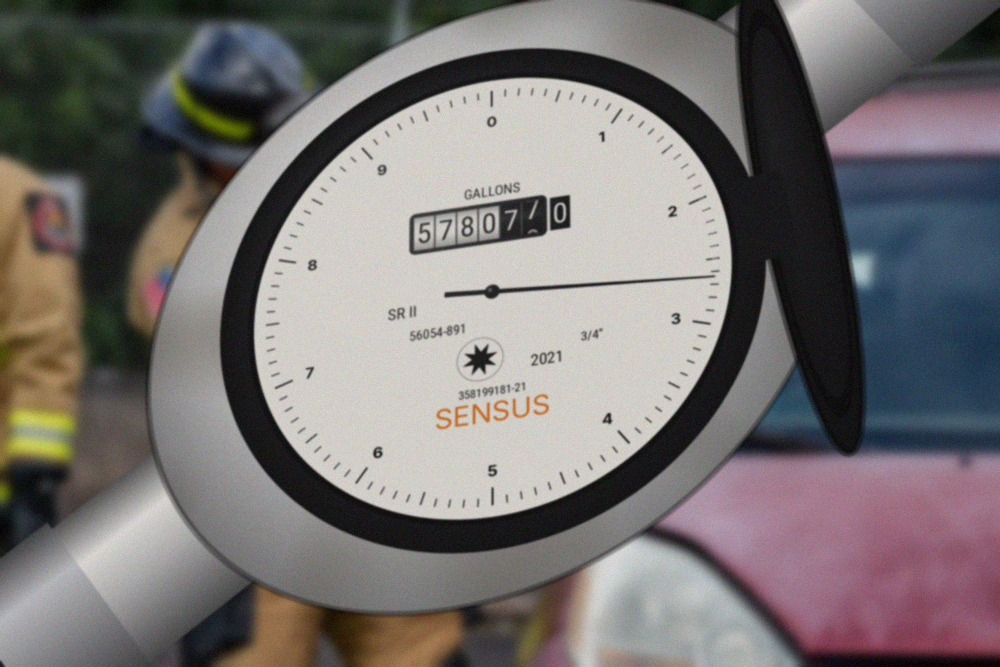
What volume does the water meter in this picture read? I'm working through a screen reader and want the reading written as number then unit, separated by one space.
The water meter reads 5780772.6 gal
